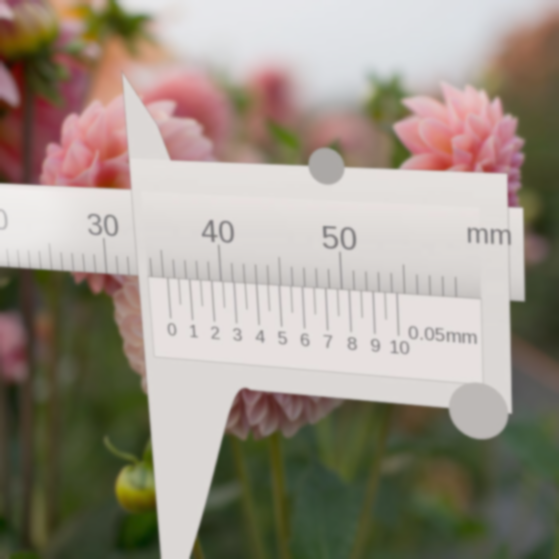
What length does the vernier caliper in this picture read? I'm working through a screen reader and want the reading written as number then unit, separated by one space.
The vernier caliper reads 35.4 mm
